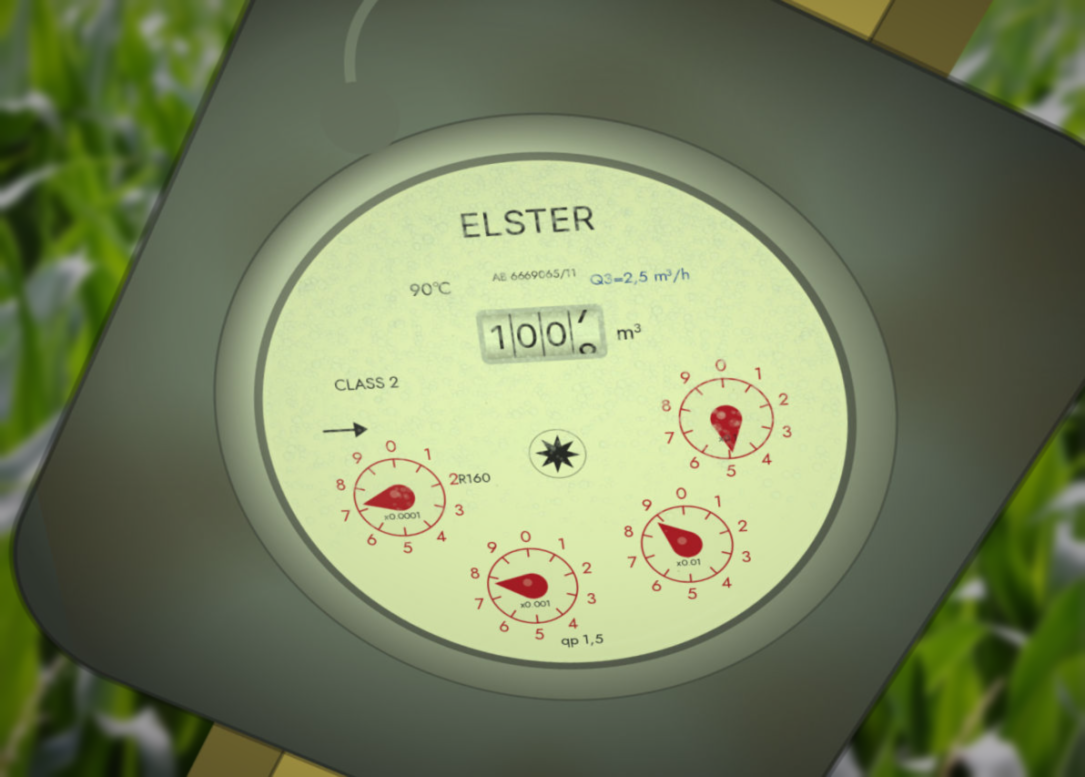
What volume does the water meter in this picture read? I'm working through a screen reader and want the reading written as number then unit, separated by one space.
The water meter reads 1007.4877 m³
